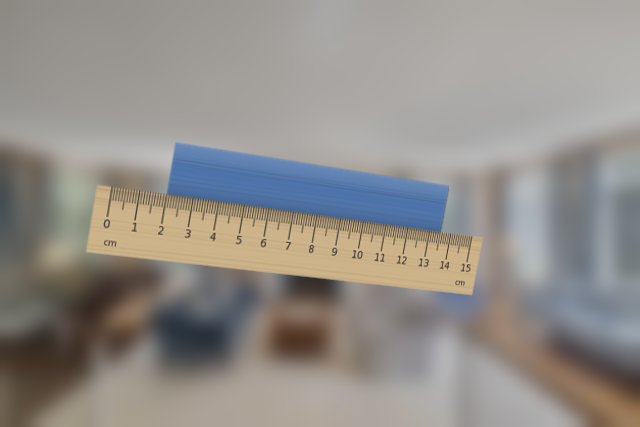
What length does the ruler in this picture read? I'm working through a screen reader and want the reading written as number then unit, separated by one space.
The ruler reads 11.5 cm
